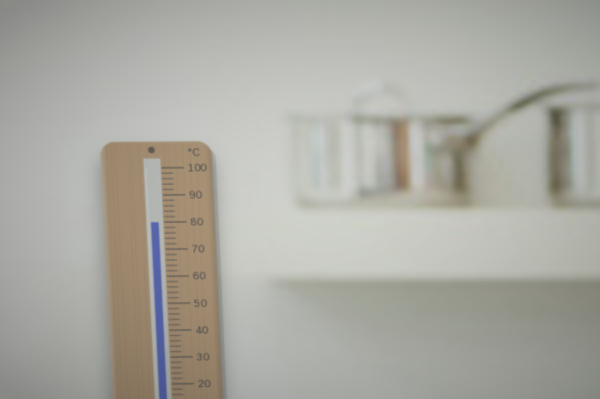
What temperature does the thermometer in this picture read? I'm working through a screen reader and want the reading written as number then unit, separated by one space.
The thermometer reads 80 °C
